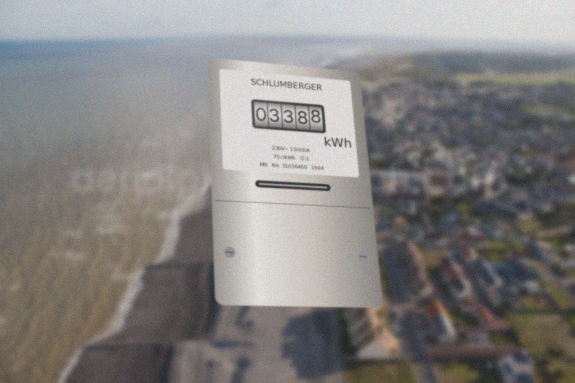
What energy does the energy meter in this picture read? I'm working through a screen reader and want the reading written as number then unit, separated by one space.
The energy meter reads 3388 kWh
